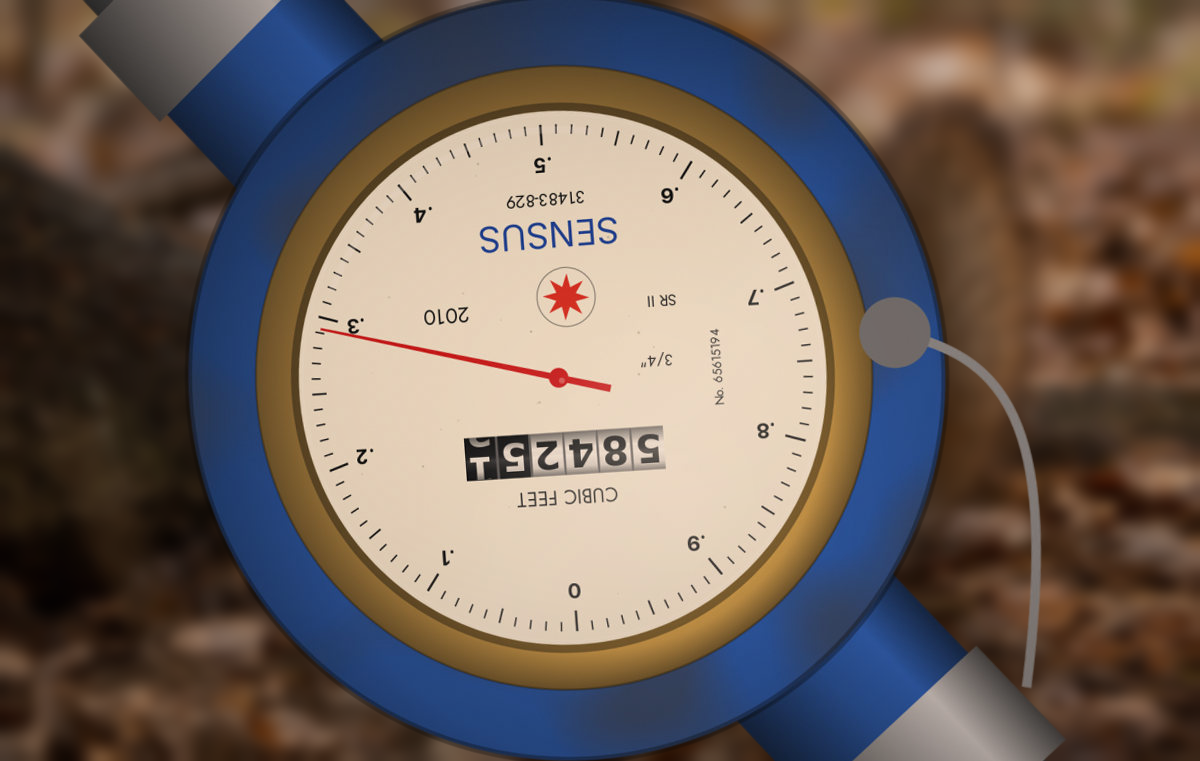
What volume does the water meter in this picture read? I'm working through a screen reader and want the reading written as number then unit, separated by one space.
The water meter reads 584251.29 ft³
